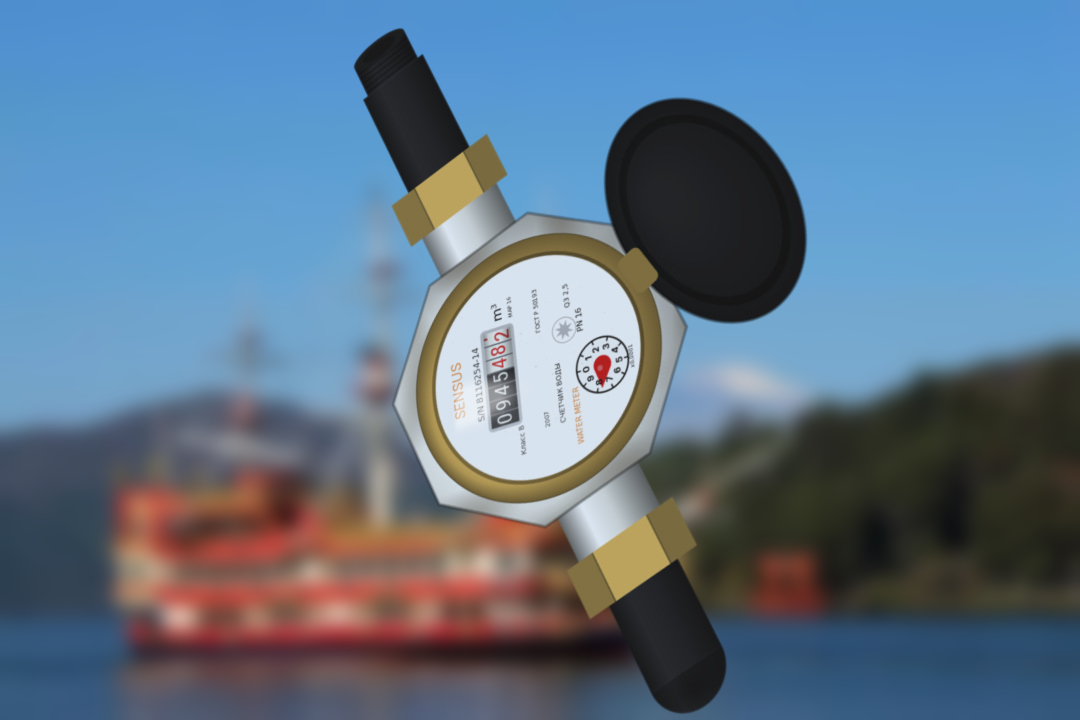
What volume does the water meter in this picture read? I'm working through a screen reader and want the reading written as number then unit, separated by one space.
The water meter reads 945.4817 m³
